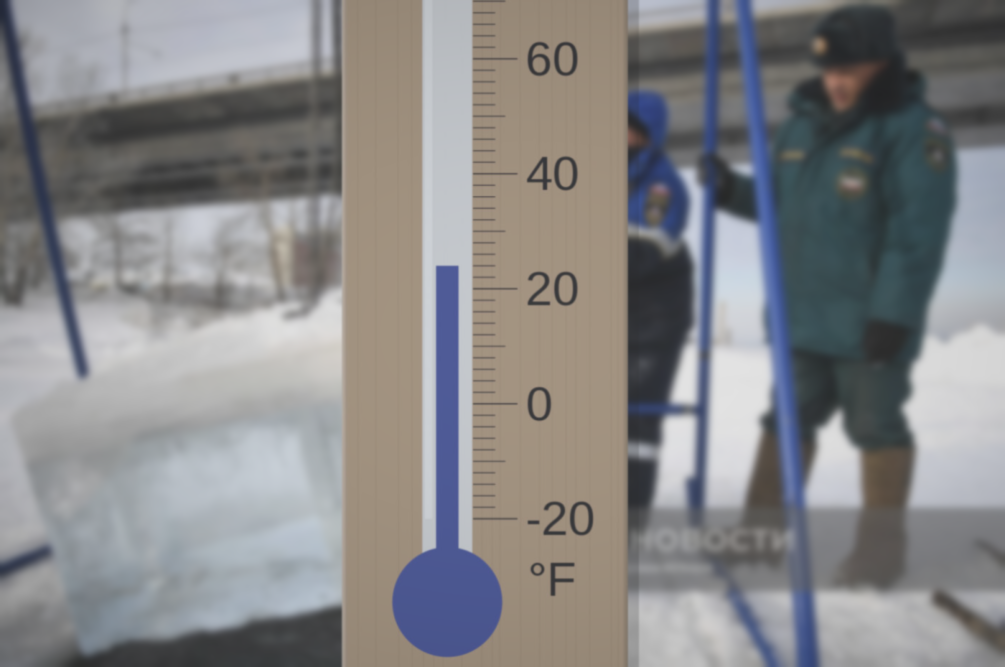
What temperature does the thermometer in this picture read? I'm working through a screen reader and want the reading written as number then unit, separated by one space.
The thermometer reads 24 °F
